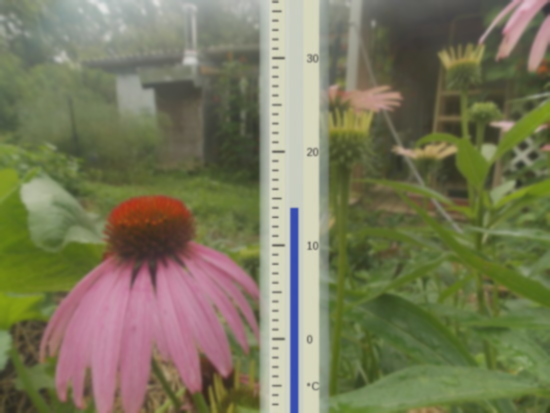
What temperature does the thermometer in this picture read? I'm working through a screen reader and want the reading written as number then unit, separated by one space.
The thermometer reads 14 °C
